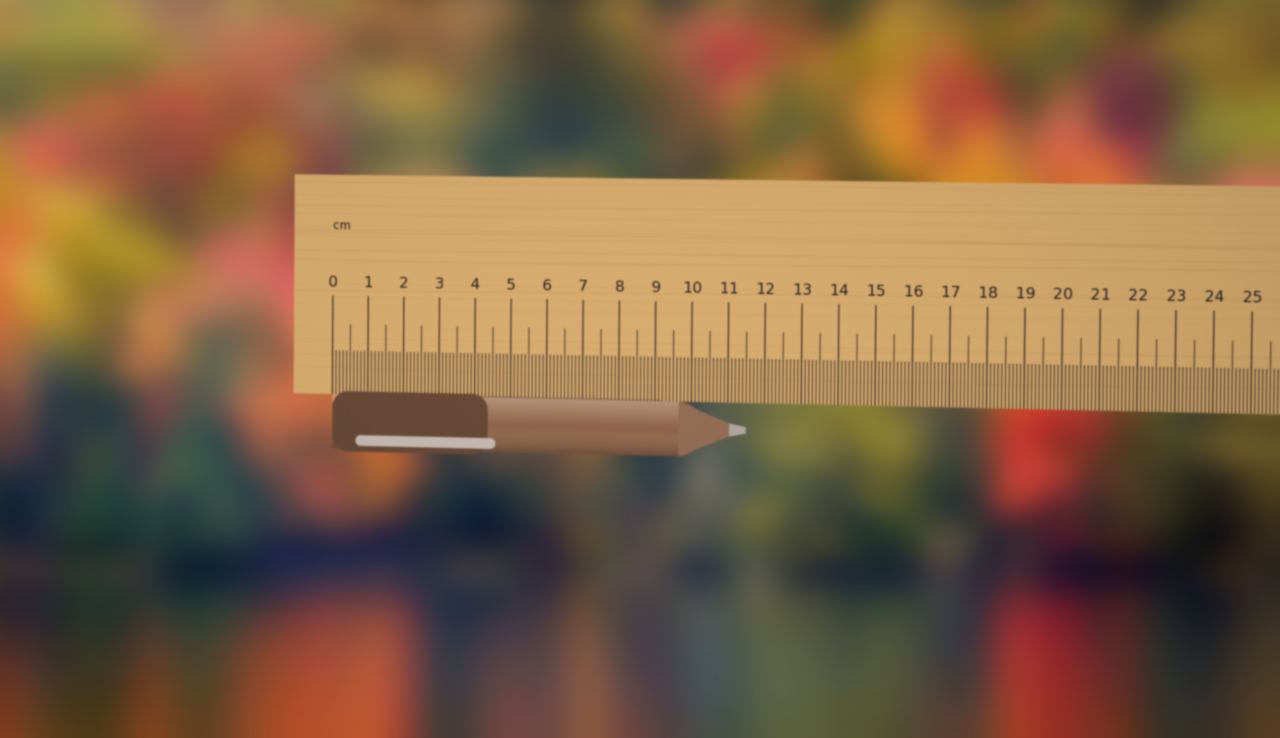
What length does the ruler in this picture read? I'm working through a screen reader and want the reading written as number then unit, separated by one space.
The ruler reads 11.5 cm
